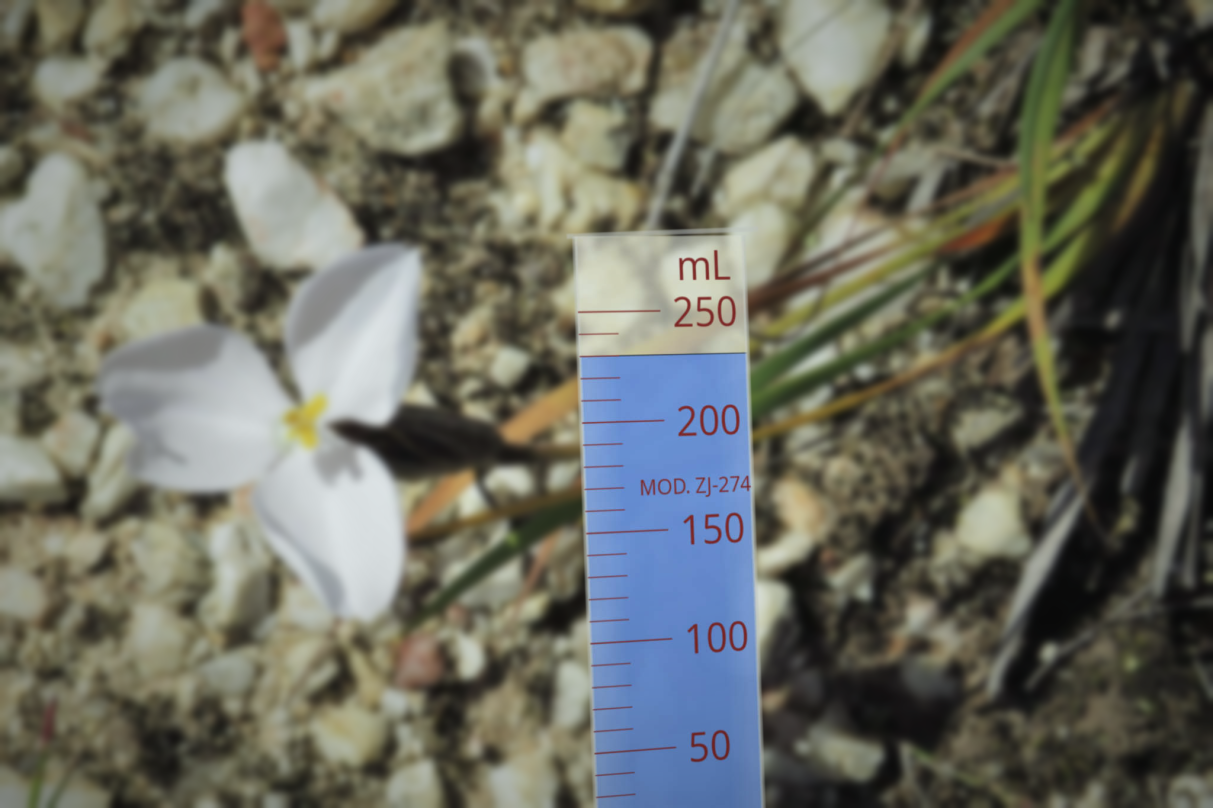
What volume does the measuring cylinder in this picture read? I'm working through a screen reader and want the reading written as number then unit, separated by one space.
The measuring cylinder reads 230 mL
